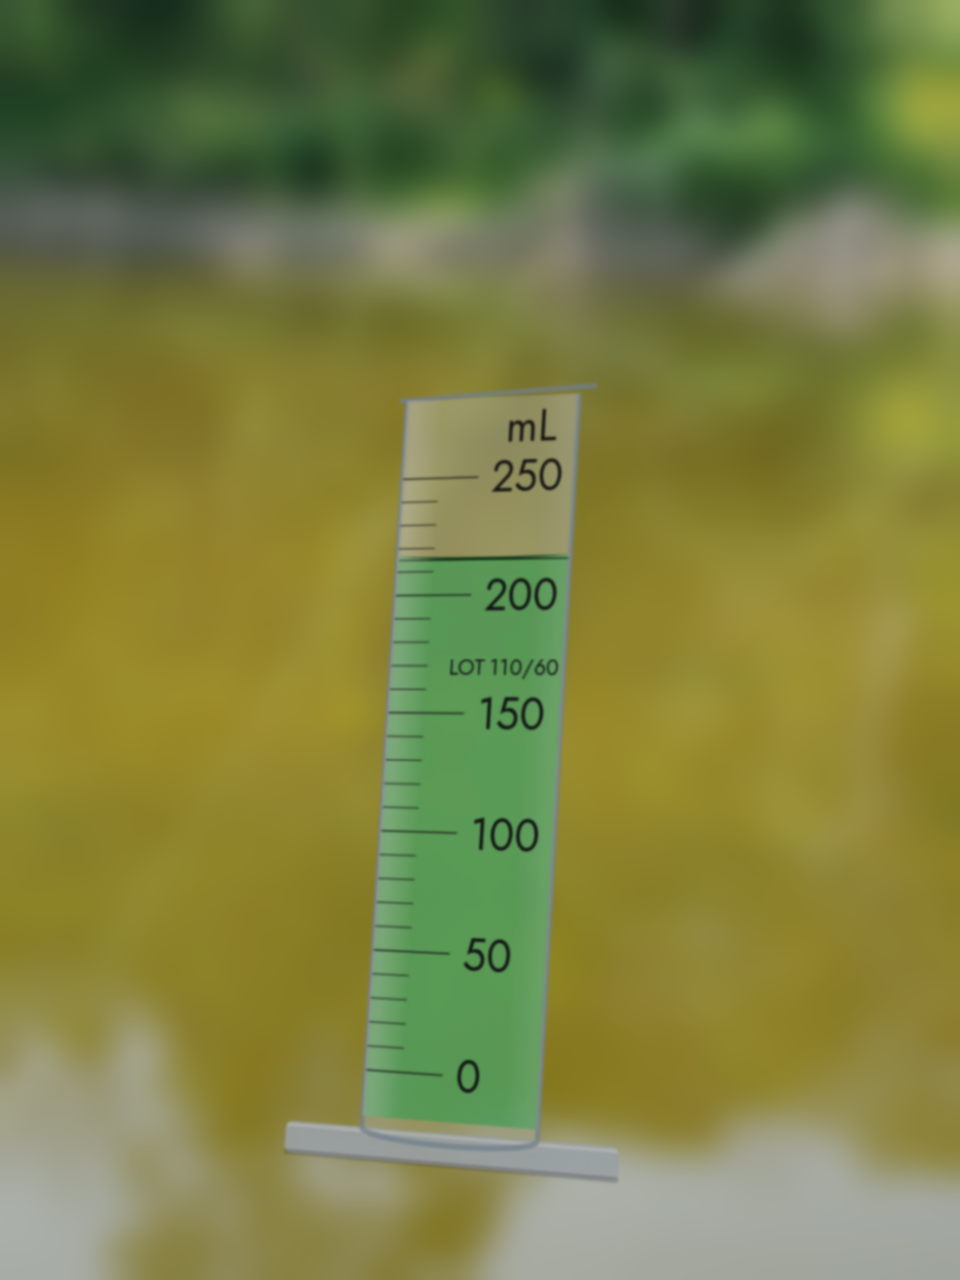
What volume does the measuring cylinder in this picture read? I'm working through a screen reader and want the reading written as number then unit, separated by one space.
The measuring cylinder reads 215 mL
